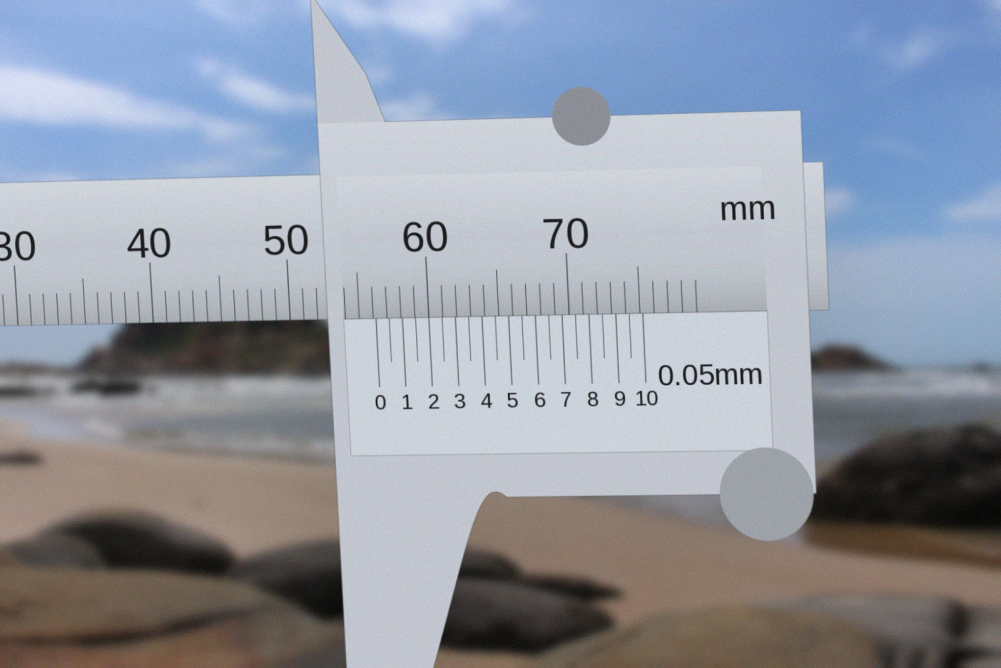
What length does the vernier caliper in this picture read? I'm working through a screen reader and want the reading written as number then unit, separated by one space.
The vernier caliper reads 56.2 mm
